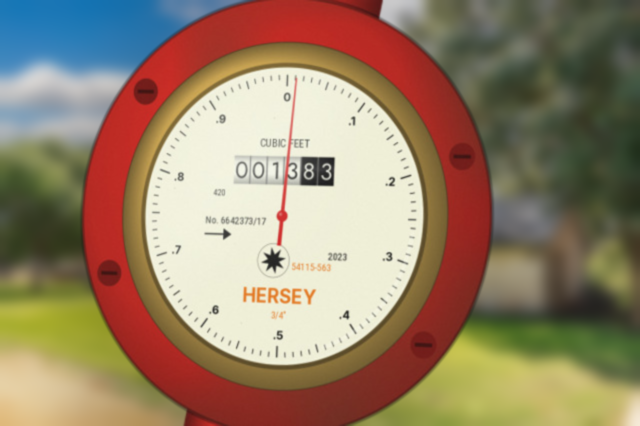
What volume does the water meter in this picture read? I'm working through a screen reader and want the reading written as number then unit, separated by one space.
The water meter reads 1383.01 ft³
